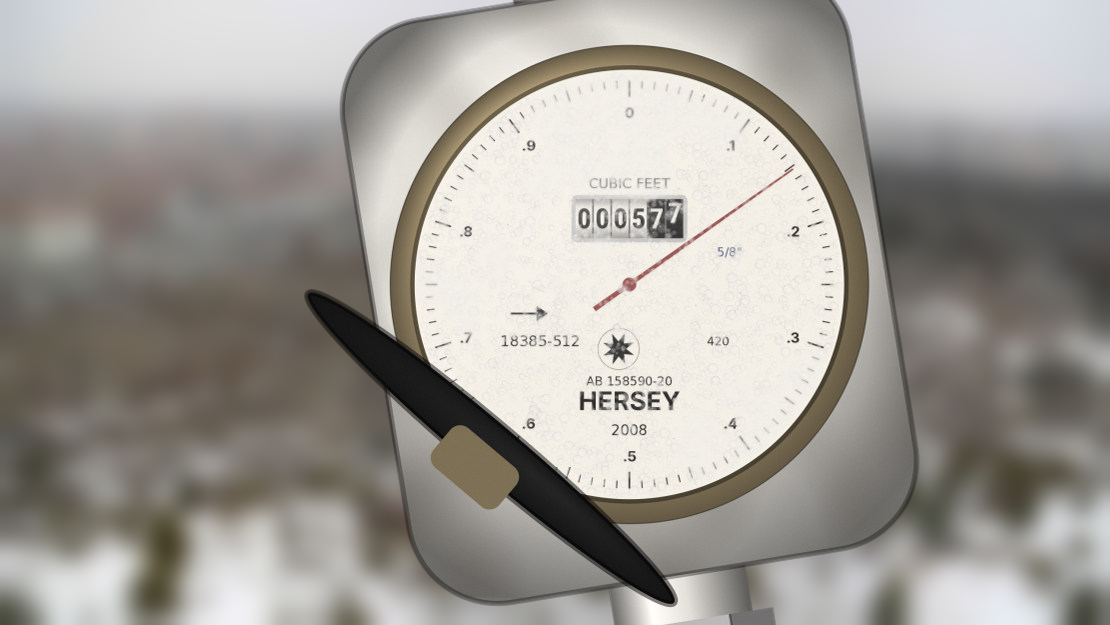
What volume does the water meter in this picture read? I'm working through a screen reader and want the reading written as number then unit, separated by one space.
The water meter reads 577.15 ft³
